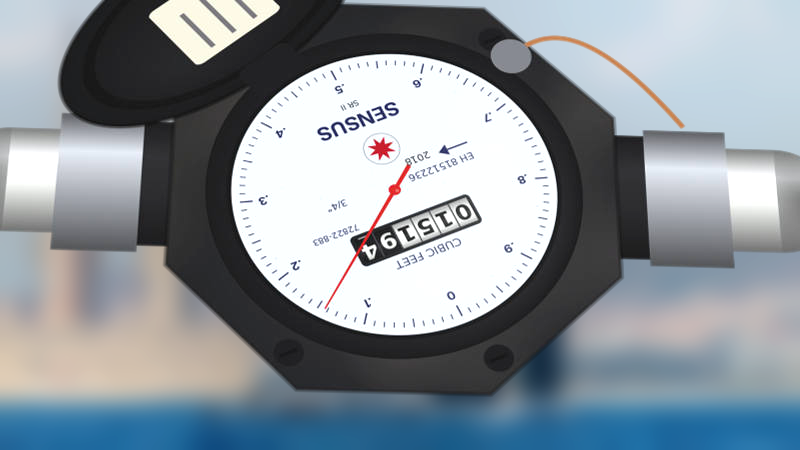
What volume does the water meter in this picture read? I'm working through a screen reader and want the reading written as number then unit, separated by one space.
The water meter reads 15194.14 ft³
